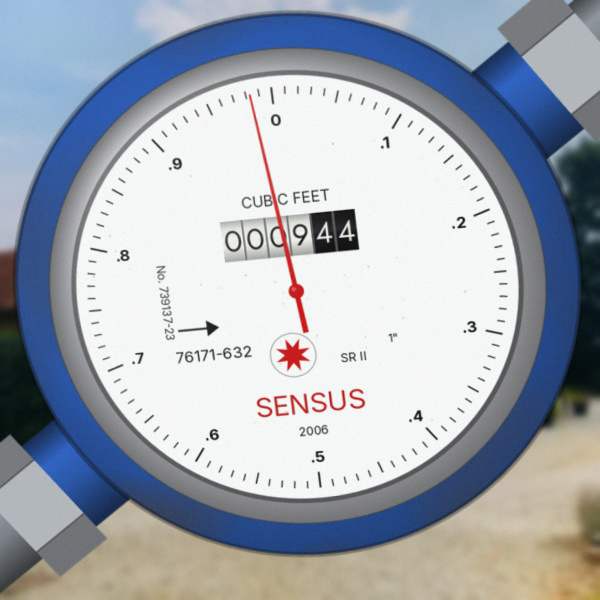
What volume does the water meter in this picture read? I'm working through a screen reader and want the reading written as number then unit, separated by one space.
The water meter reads 943.98 ft³
